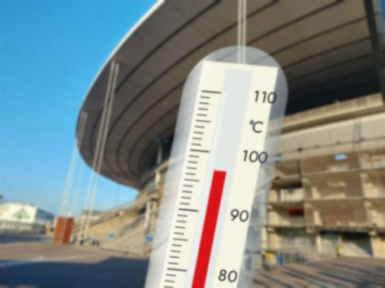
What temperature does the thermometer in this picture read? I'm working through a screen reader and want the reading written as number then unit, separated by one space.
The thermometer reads 97 °C
